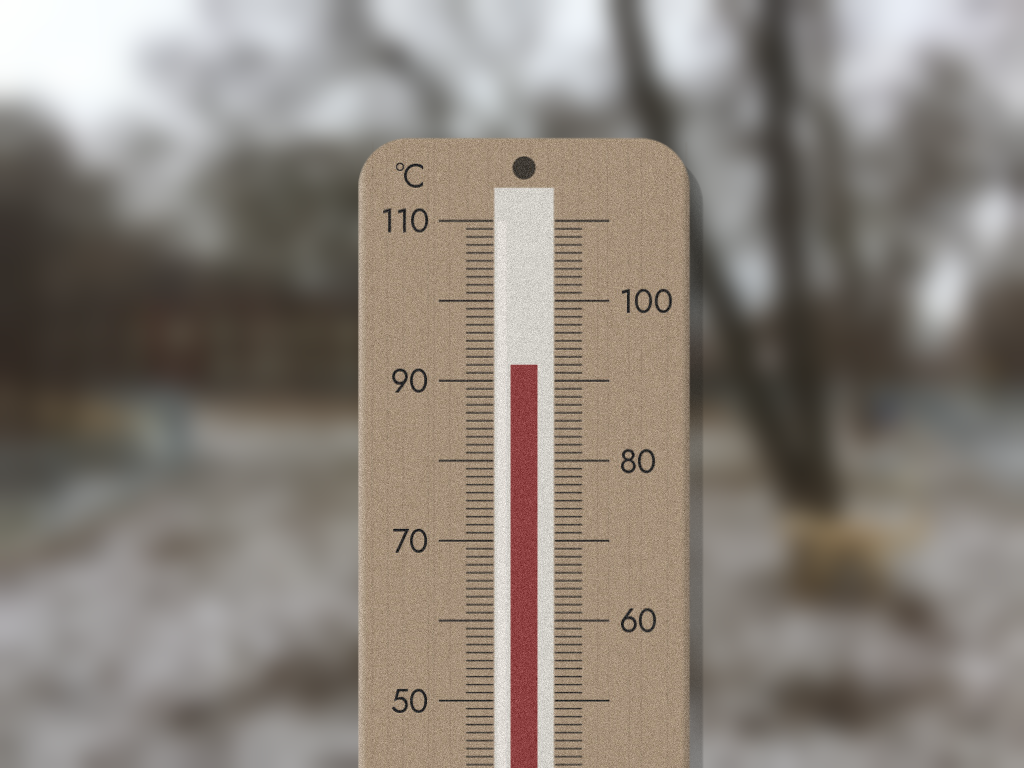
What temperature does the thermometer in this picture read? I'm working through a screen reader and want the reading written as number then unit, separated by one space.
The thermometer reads 92 °C
